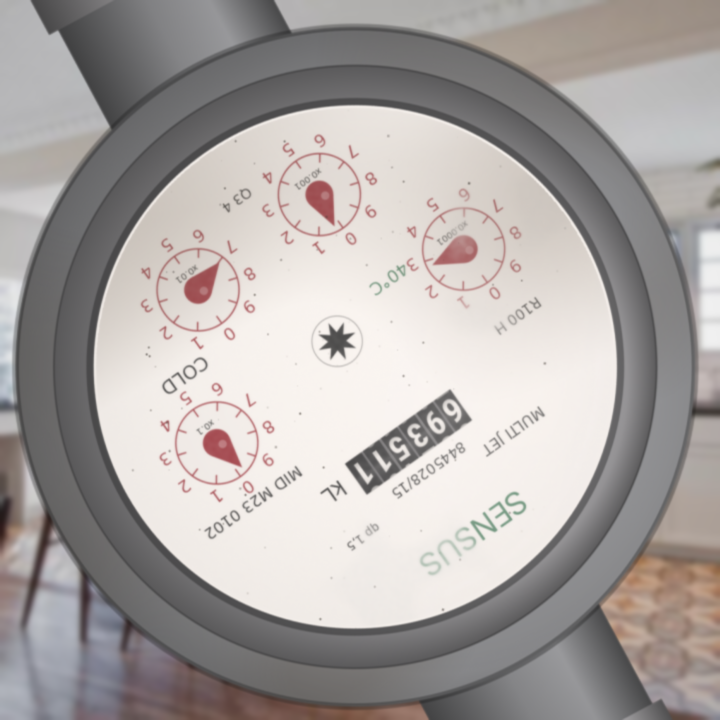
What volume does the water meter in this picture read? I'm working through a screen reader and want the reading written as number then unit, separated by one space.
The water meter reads 693510.9702 kL
